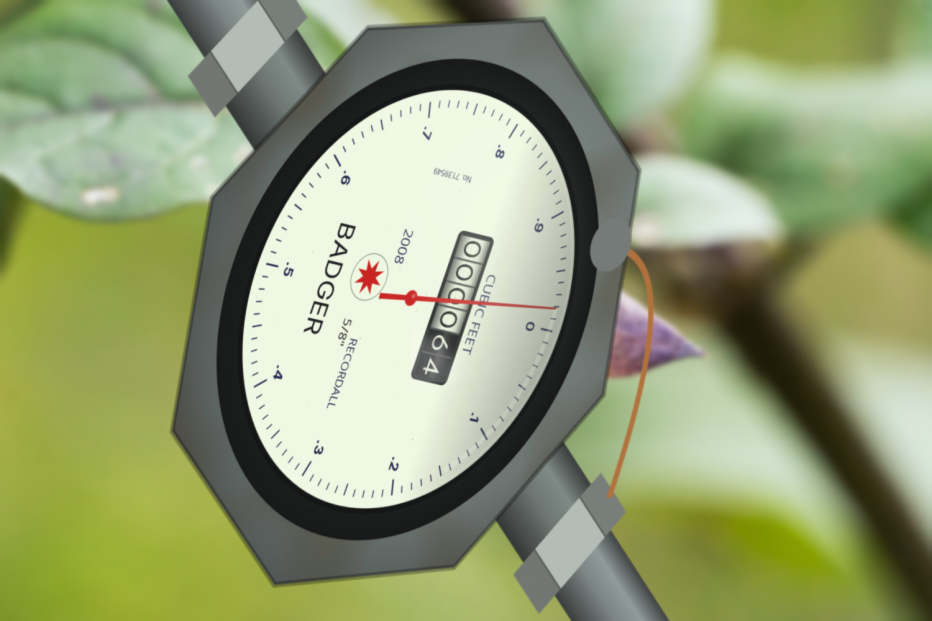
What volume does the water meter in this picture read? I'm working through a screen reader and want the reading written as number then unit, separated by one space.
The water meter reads 63.98 ft³
